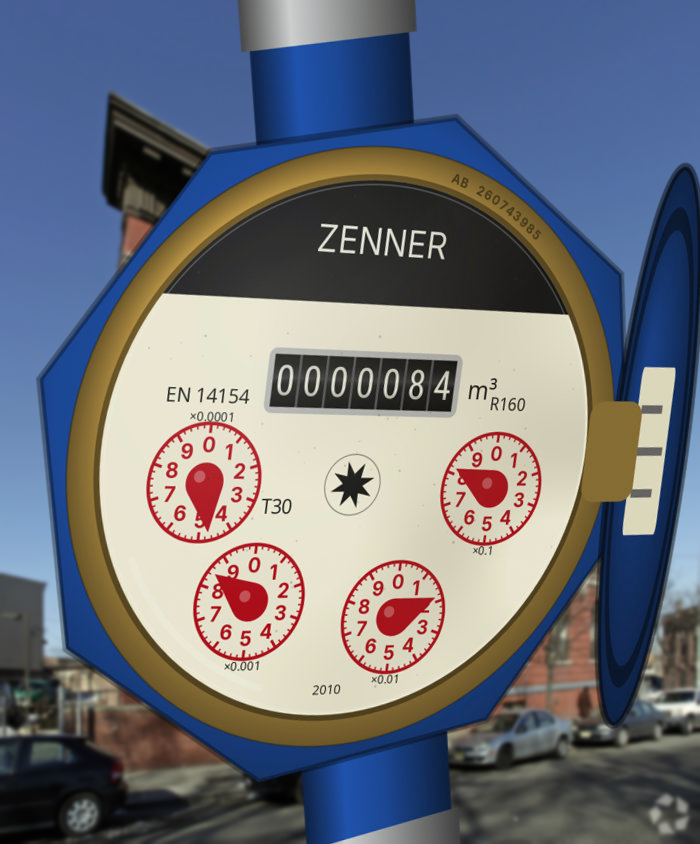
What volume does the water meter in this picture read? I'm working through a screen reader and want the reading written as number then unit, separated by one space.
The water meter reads 84.8184 m³
